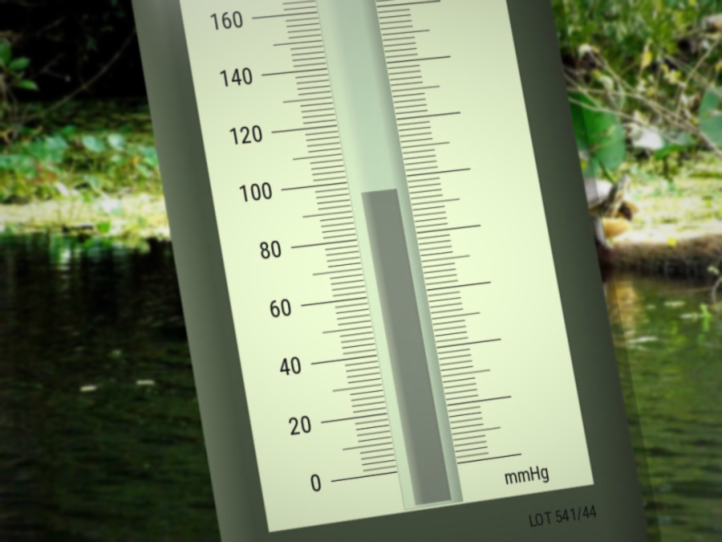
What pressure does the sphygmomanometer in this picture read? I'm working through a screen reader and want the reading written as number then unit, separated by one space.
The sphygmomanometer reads 96 mmHg
